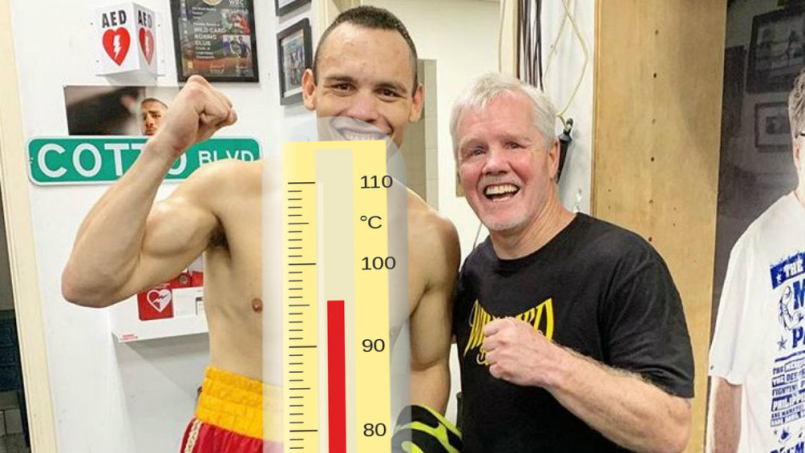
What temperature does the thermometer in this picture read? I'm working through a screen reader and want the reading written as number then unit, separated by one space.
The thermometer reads 95.5 °C
